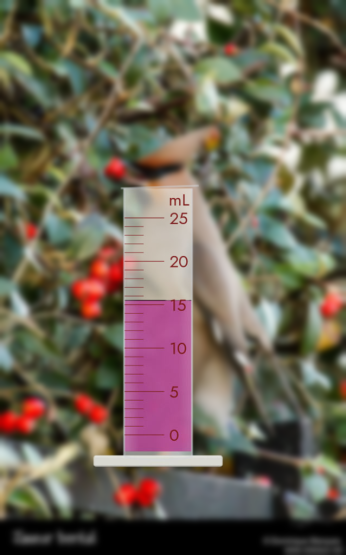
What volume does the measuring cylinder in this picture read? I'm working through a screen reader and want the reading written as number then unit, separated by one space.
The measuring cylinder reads 15.5 mL
